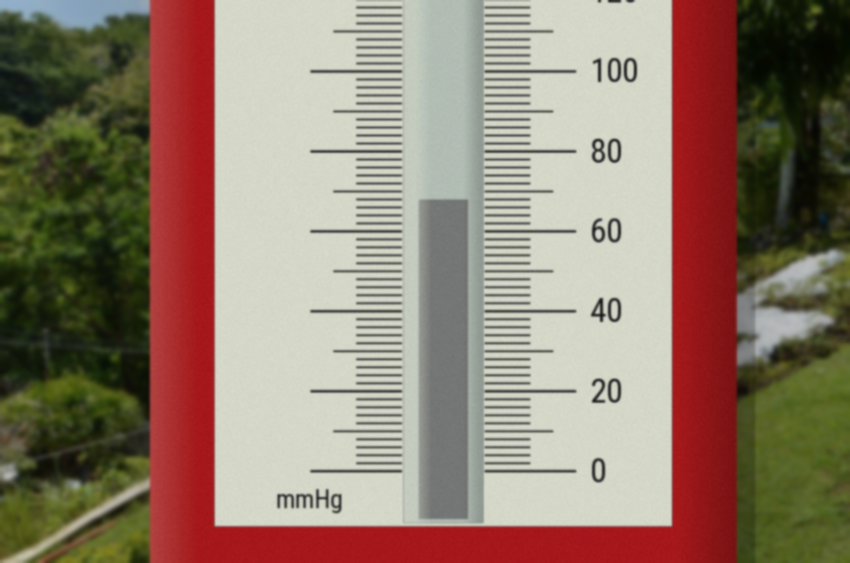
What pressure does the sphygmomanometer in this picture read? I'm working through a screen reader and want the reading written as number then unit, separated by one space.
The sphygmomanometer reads 68 mmHg
